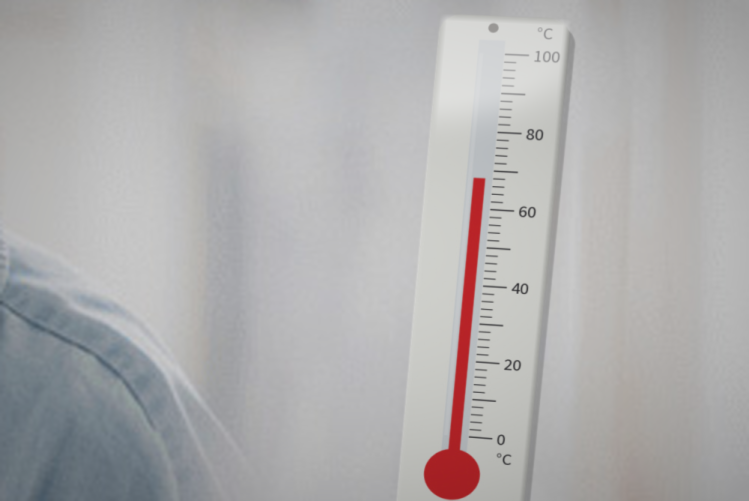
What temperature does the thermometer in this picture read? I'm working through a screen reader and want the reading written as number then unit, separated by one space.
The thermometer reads 68 °C
